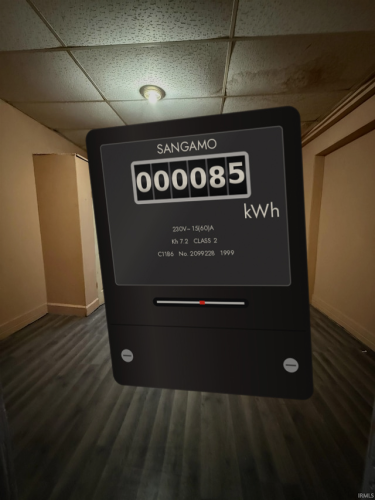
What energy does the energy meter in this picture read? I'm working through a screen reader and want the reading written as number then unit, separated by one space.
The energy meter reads 85 kWh
